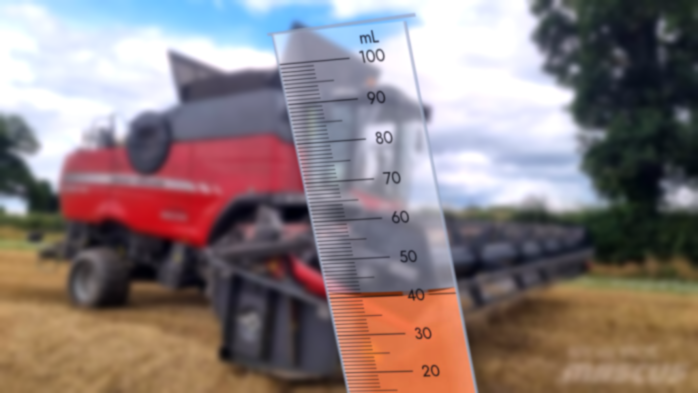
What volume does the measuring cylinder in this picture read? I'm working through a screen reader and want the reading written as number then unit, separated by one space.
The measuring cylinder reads 40 mL
